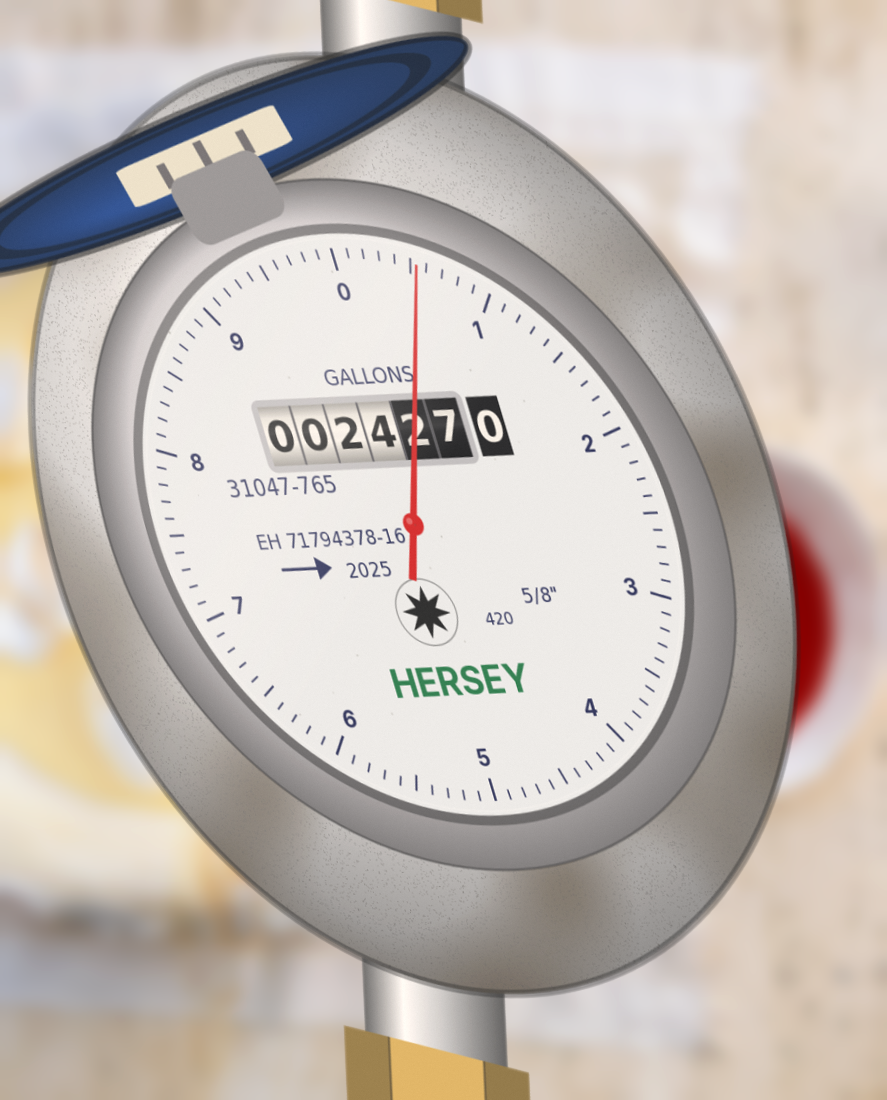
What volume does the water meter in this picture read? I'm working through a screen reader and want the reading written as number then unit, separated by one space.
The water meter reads 24270.5 gal
